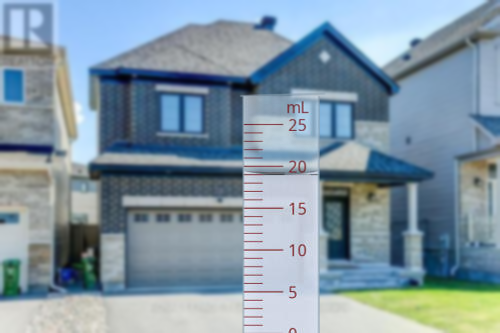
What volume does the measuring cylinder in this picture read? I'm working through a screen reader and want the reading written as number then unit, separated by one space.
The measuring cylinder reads 19 mL
